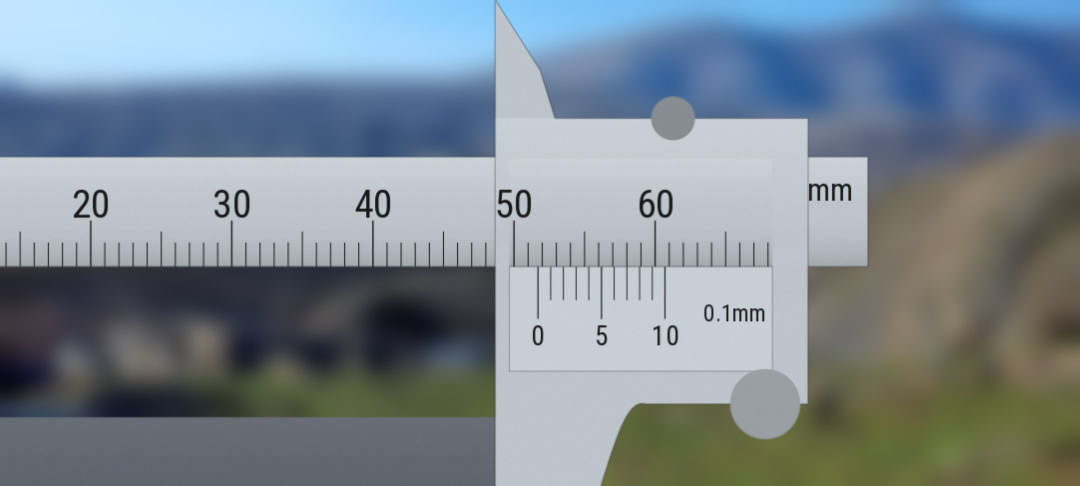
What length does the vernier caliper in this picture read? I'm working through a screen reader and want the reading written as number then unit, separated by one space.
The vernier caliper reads 51.7 mm
